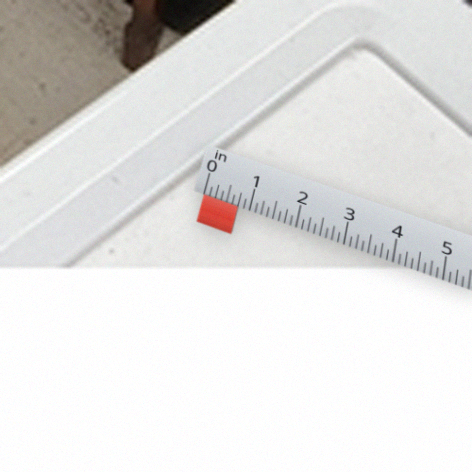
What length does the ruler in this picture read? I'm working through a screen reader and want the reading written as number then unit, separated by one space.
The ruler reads 0.75 in
